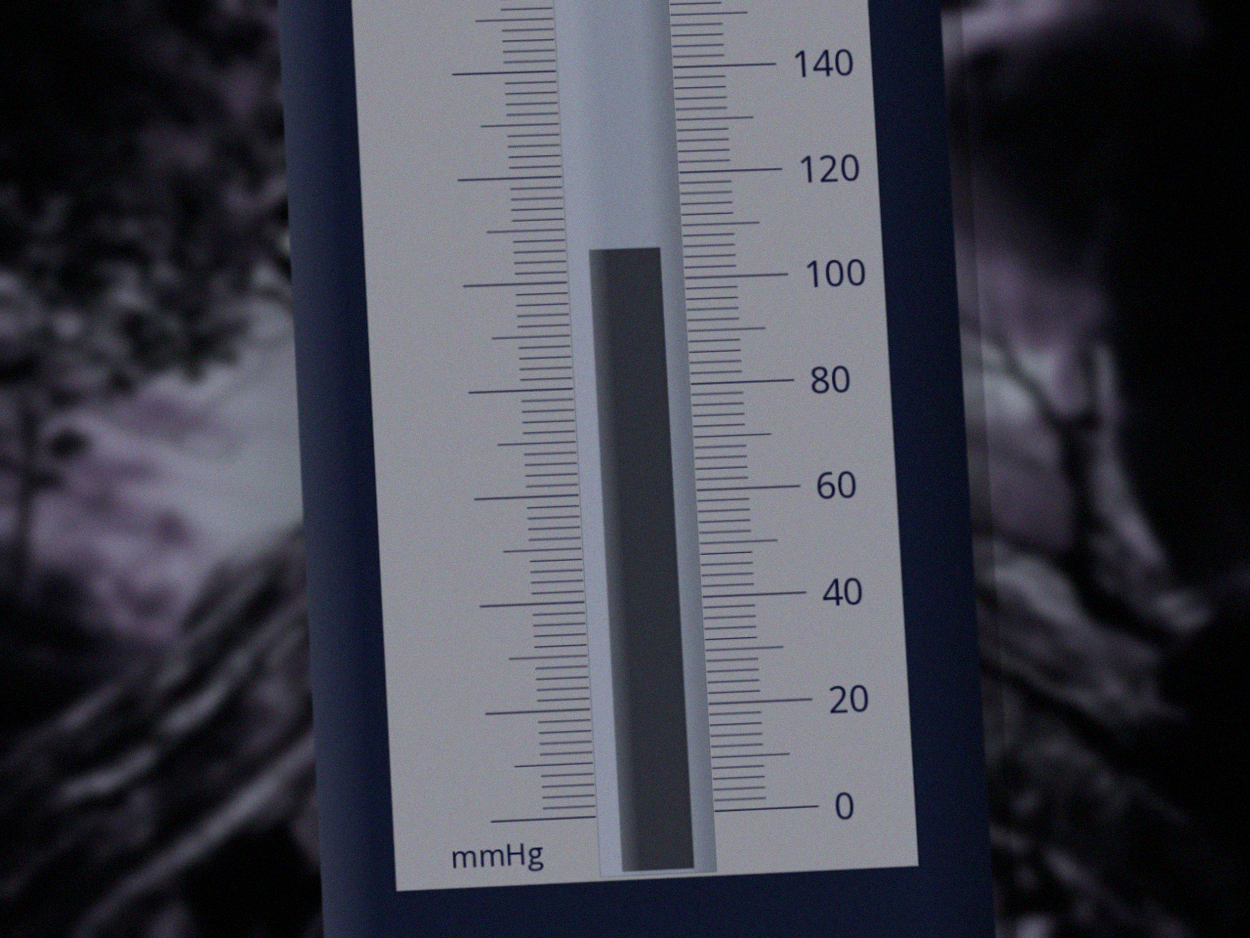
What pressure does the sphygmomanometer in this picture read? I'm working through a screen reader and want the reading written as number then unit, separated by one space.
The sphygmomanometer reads 106 mmHg
